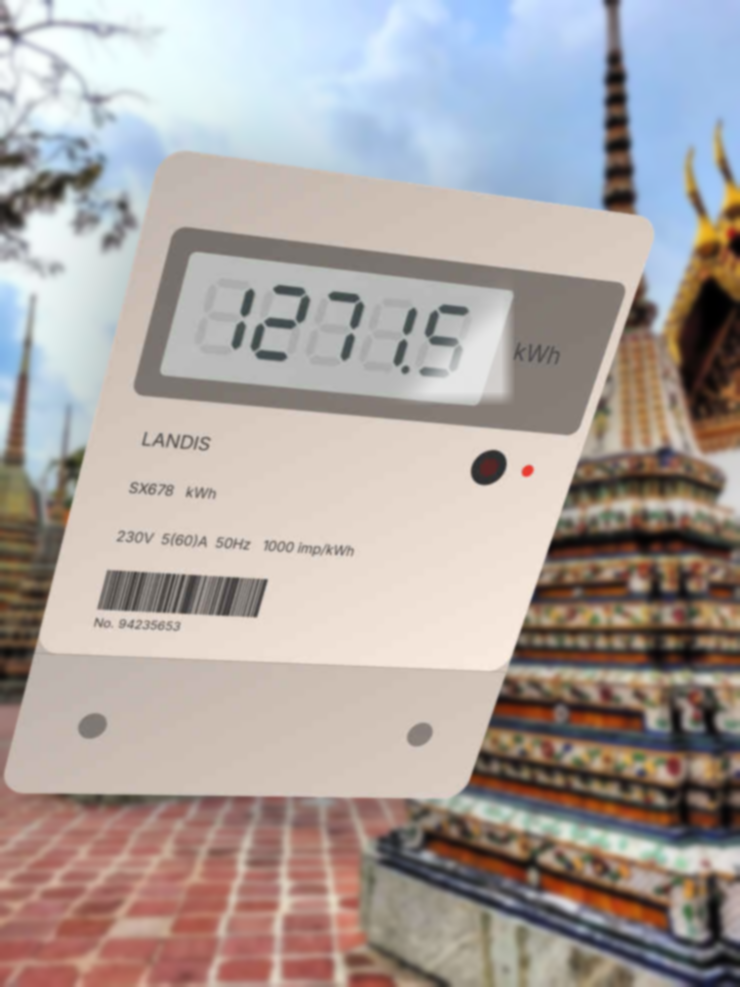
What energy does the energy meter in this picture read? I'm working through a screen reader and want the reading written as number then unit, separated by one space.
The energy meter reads 1271.5 kWh
